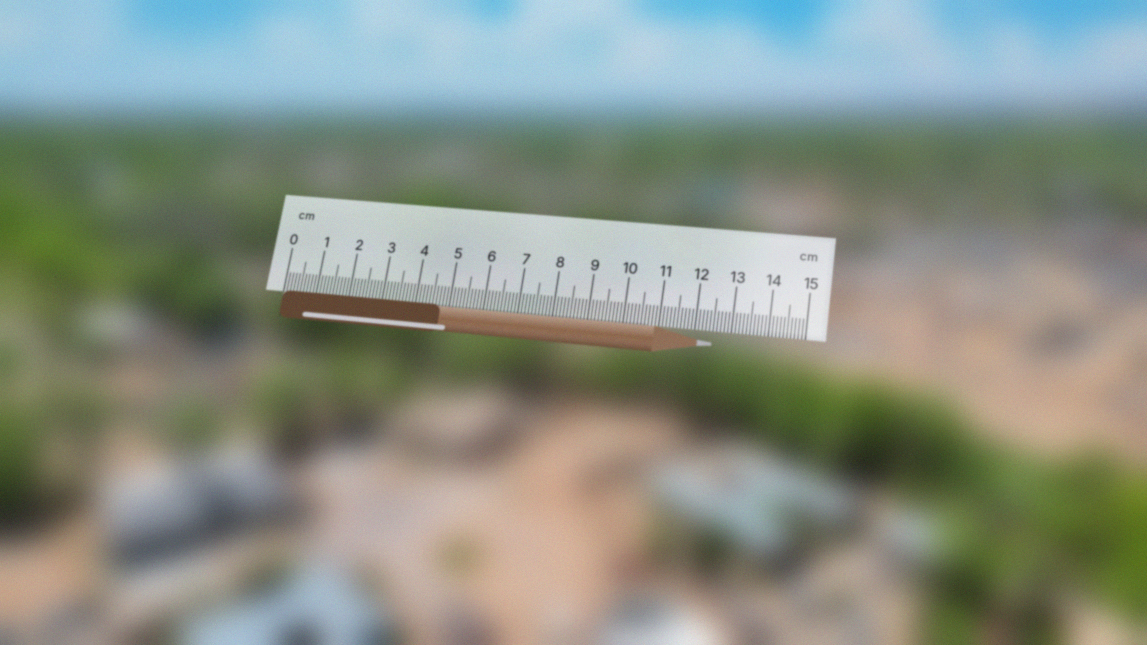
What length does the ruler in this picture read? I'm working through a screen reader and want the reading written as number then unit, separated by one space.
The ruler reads 12.5 cm
